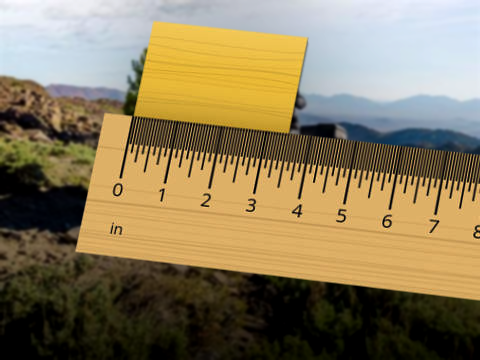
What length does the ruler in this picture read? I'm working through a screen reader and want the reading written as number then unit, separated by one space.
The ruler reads 3.5 in
